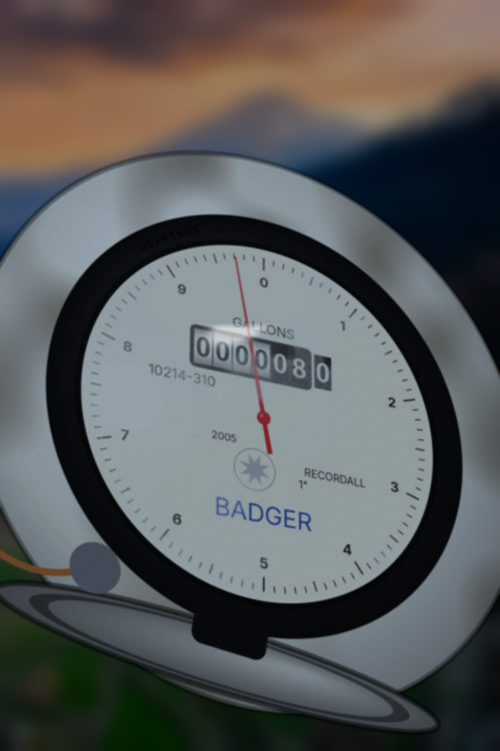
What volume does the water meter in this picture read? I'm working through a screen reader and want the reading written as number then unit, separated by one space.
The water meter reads 79.7 gal
